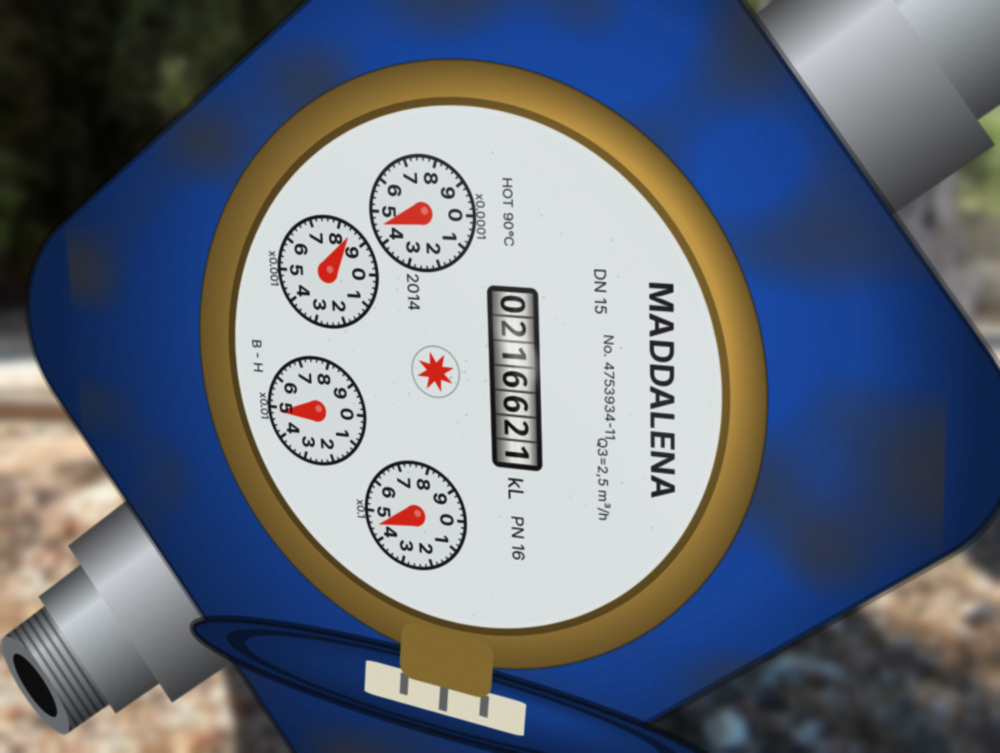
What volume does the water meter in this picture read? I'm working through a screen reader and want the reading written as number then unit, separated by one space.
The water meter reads 216621.4484 kL
